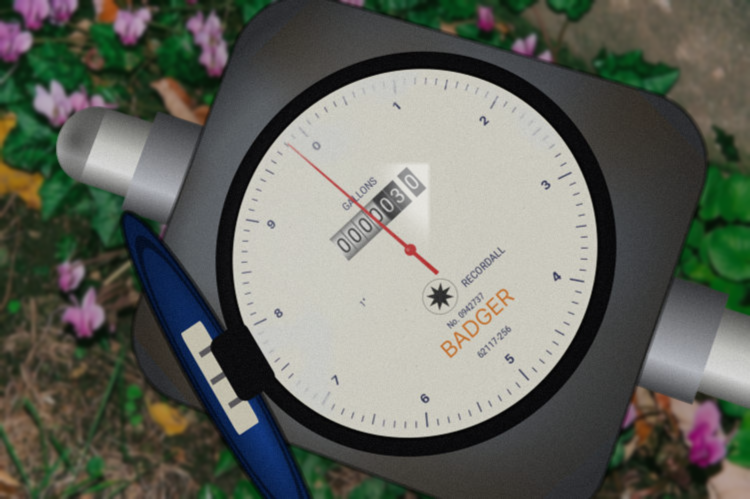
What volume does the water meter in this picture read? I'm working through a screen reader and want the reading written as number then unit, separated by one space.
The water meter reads 29.8 gal
